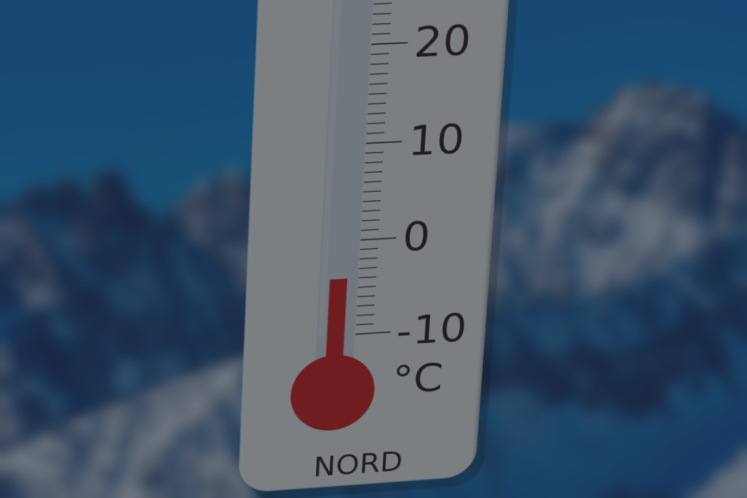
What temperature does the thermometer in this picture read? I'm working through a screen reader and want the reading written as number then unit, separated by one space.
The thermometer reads -4 °C
